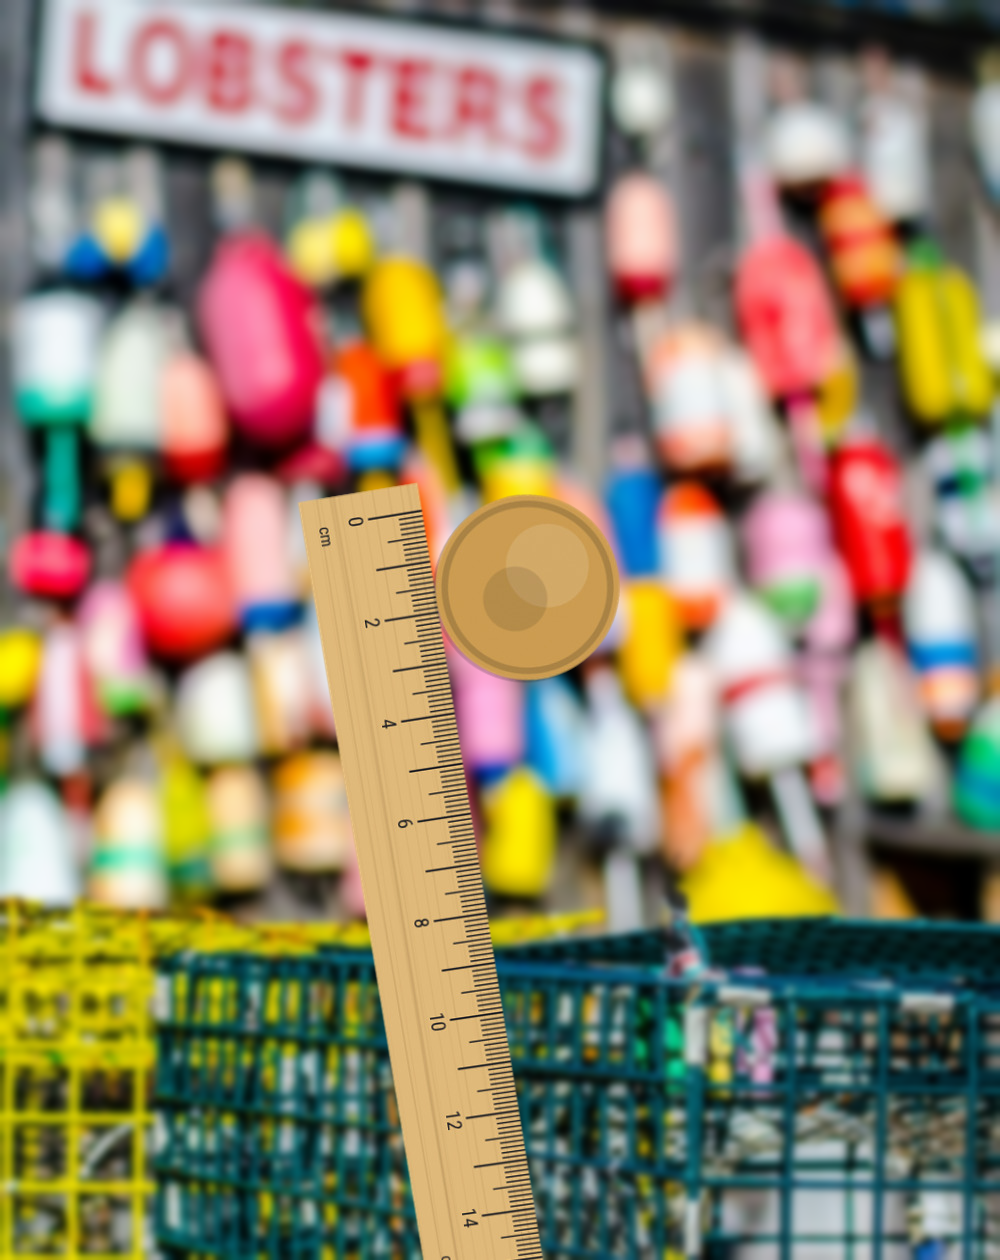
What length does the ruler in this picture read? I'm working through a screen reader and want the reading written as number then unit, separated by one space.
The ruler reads 3.6 cm
